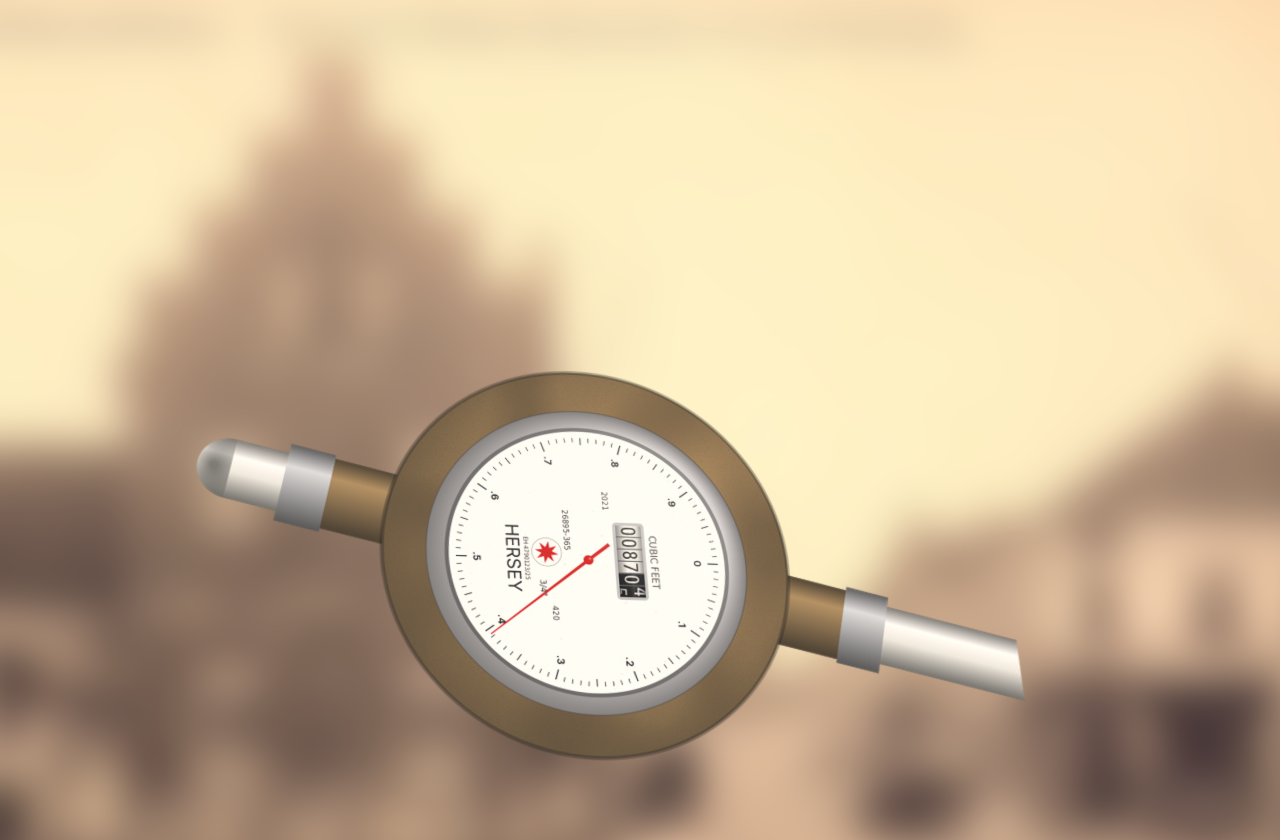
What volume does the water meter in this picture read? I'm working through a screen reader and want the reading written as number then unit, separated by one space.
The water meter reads 8704.39 ft³
